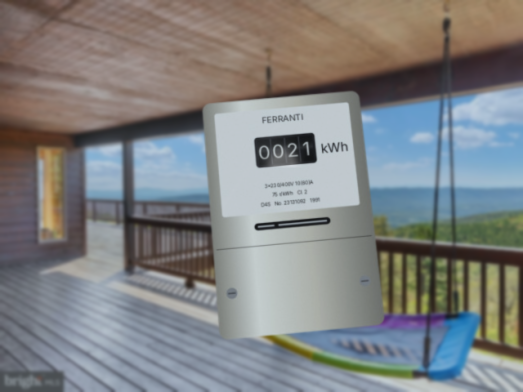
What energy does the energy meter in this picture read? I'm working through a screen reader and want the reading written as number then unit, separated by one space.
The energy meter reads 21 kWh
